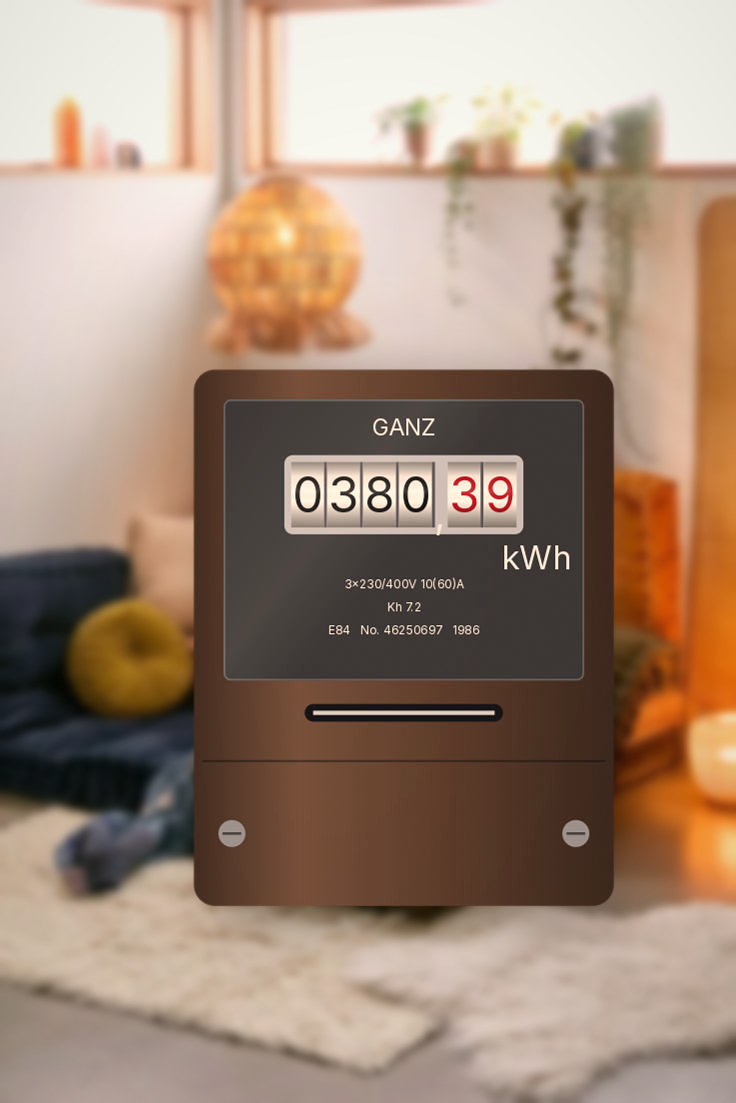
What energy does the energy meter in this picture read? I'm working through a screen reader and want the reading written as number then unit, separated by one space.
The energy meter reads 380.39 kWh
